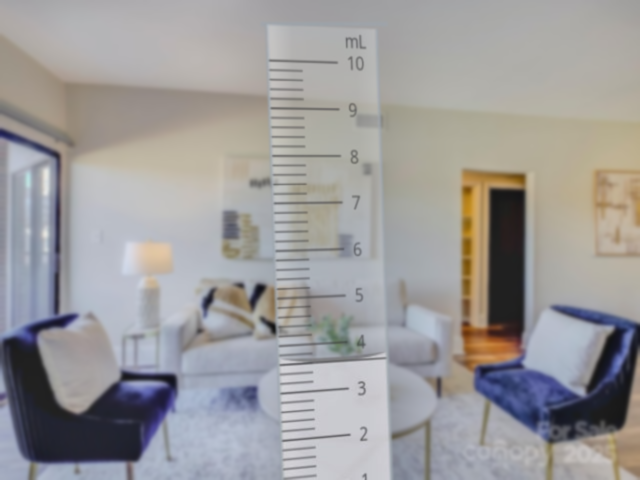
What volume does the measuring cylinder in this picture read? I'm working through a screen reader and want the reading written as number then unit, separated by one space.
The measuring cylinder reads 3.6 mL
